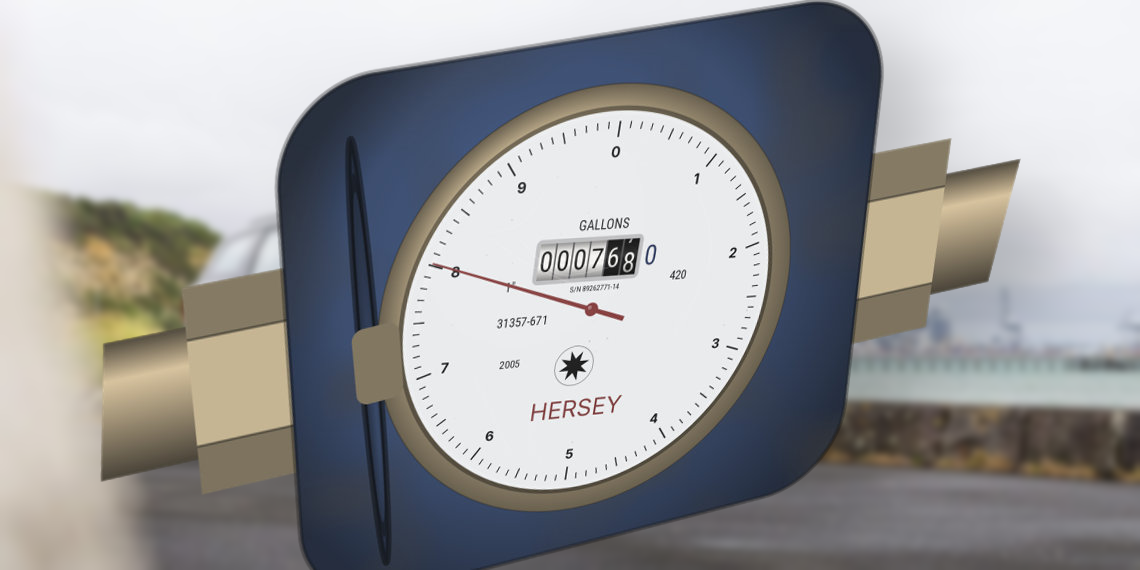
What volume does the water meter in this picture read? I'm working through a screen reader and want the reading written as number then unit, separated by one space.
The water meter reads 7678.0 gal
